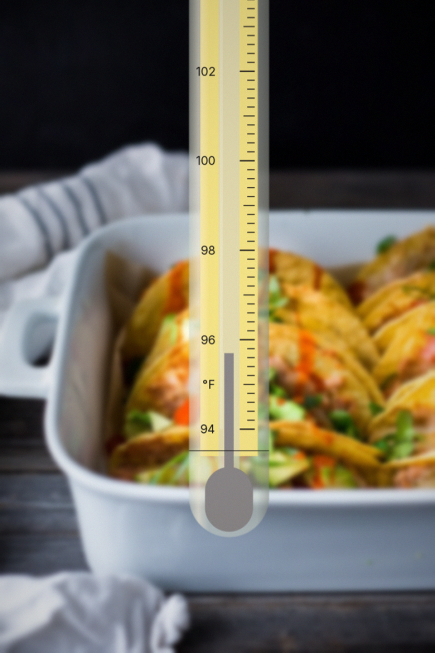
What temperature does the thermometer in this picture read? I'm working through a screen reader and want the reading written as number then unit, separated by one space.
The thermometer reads 95.7 °F
